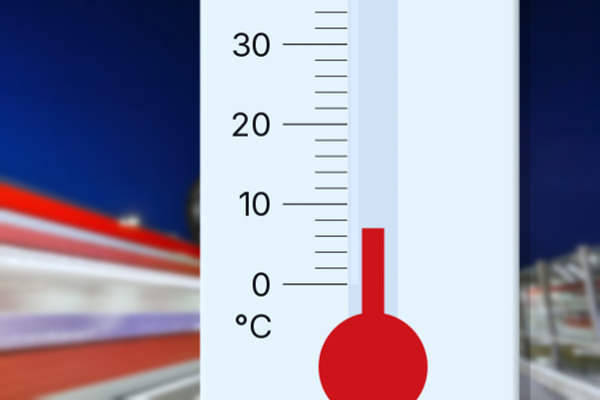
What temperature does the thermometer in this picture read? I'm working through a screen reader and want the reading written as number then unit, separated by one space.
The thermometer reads 7 °C
